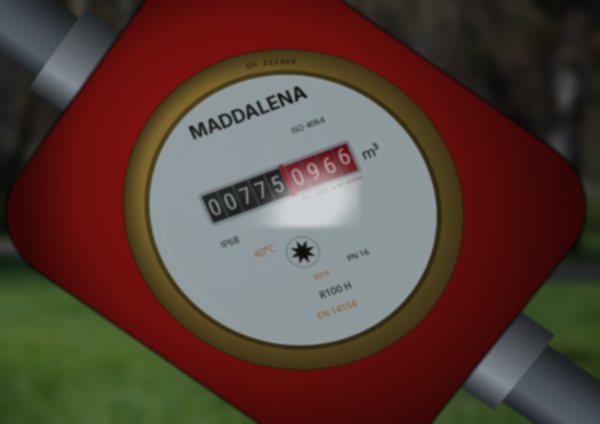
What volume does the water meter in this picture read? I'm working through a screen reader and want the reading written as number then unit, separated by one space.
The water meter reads 775.0966 m³
